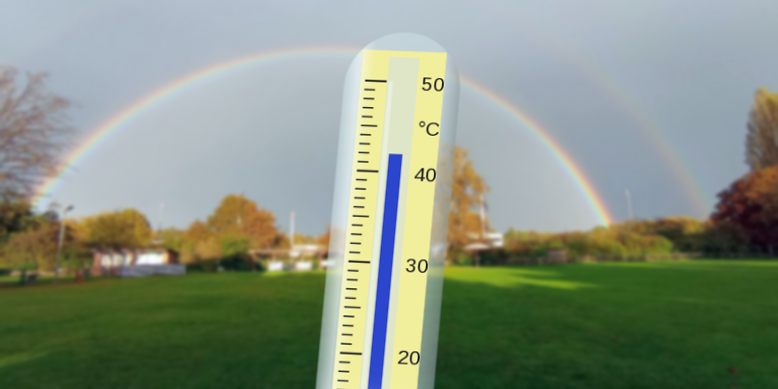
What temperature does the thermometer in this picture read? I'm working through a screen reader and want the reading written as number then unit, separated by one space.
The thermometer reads 42 °C
